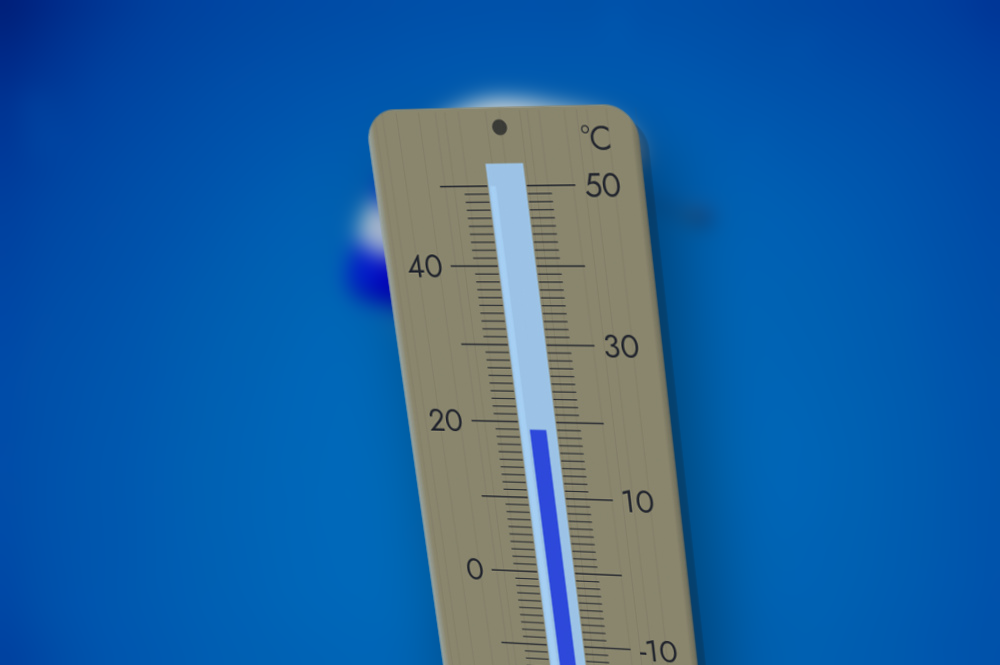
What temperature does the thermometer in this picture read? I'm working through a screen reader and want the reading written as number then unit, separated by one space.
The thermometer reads 19 °C
